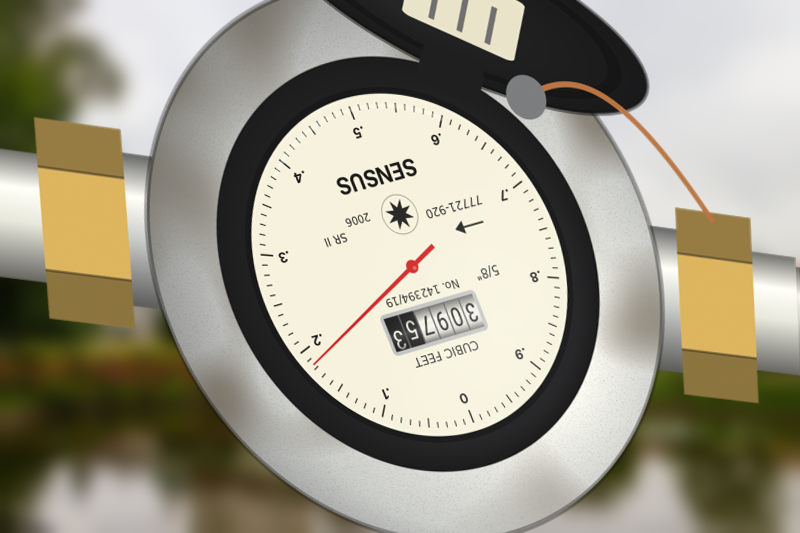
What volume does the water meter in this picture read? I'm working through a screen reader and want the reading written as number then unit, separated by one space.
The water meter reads 309753.18 ft³
